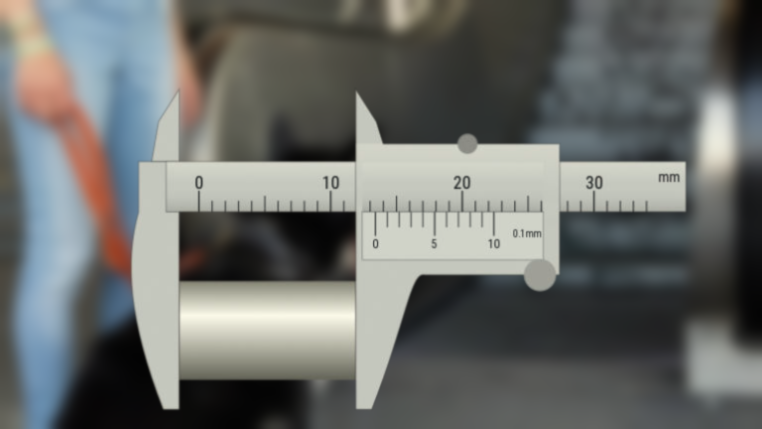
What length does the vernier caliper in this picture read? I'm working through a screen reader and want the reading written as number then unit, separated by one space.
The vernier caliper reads 13.4 mm
